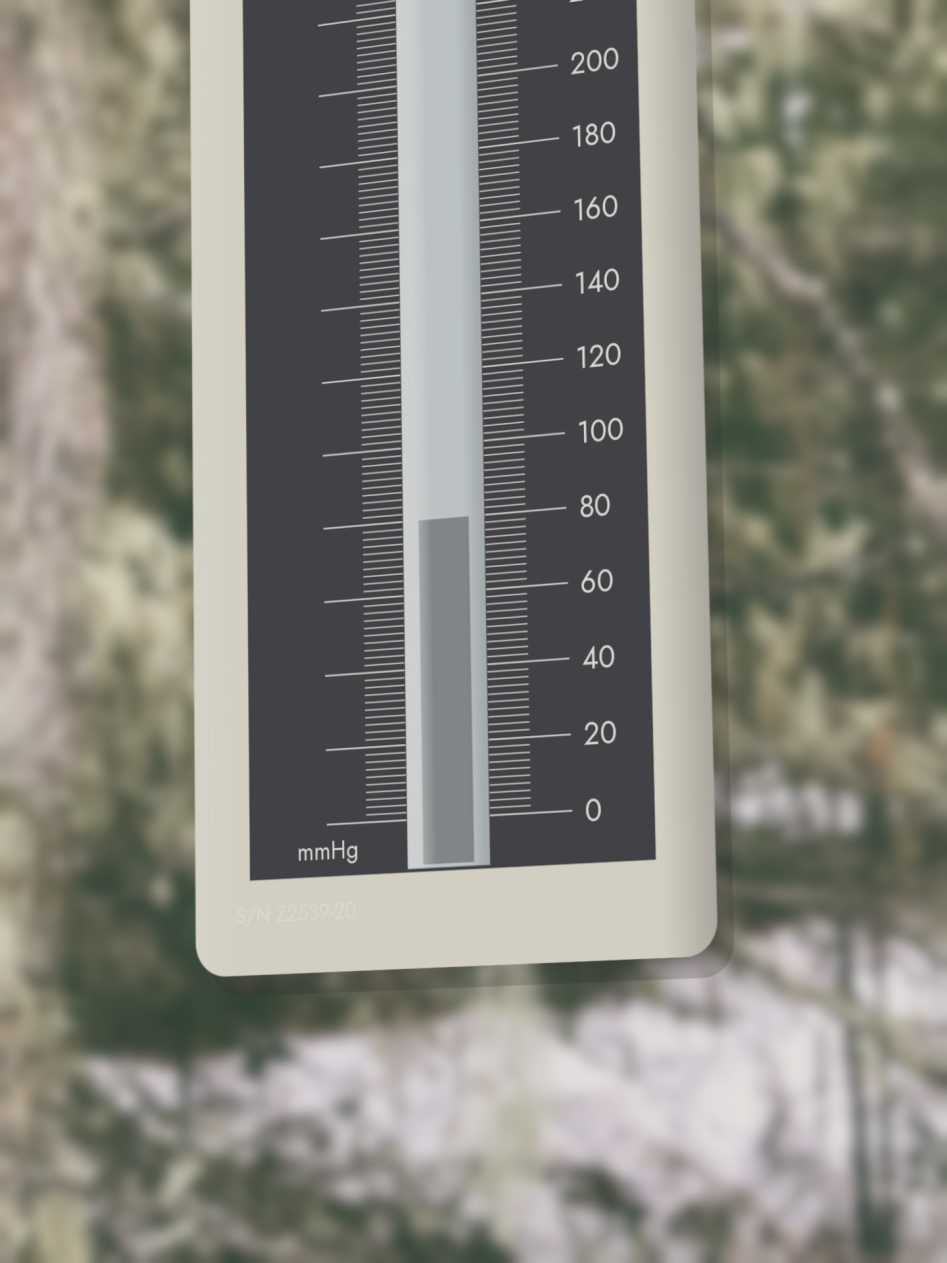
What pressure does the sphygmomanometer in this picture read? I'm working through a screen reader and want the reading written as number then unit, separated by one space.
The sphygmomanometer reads 80 mmHg
